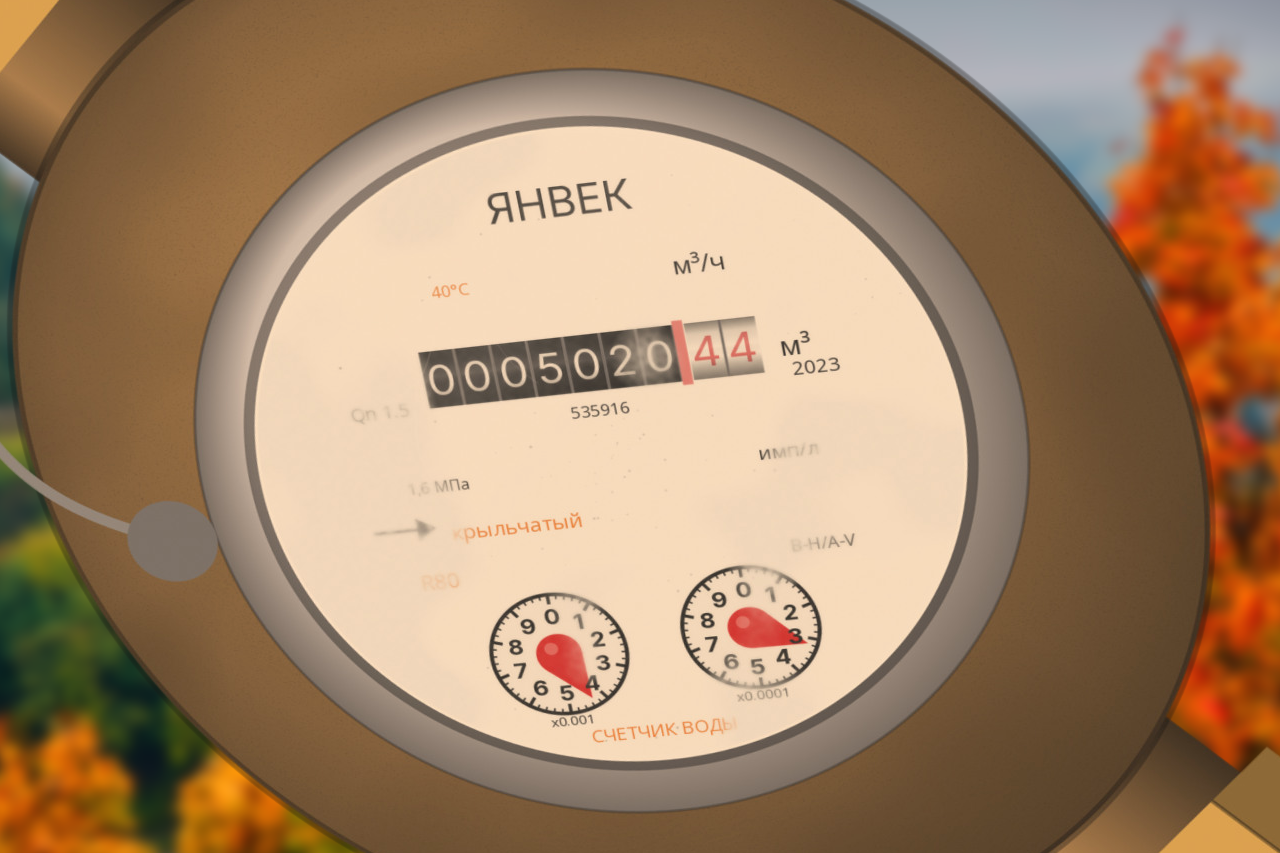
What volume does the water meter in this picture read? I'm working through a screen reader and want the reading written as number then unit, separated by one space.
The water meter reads 5020.4443 m³
